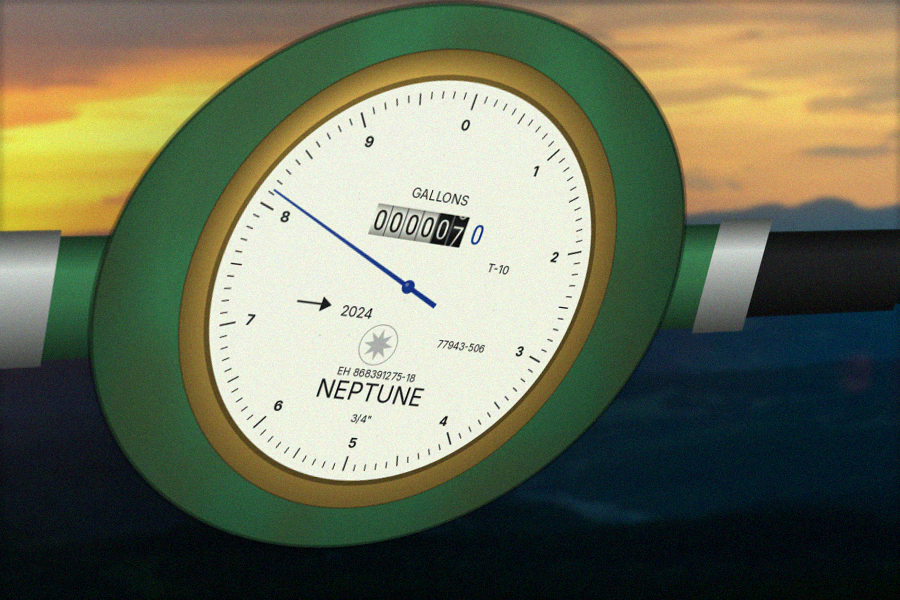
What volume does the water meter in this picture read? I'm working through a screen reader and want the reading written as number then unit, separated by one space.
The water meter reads 68.1 gal
